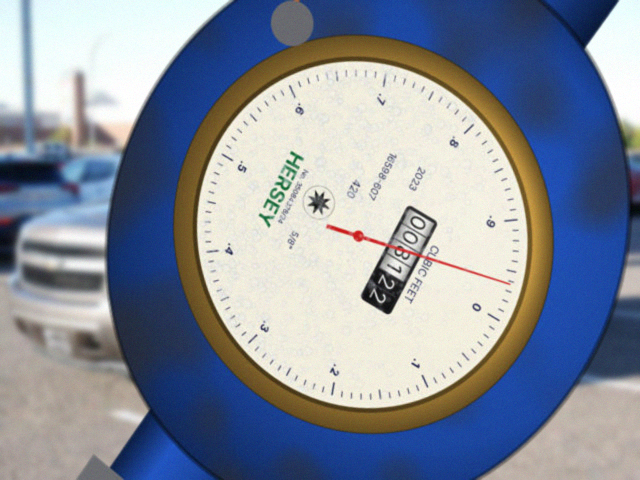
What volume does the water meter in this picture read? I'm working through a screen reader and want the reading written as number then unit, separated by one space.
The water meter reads 8121.96 ft³
